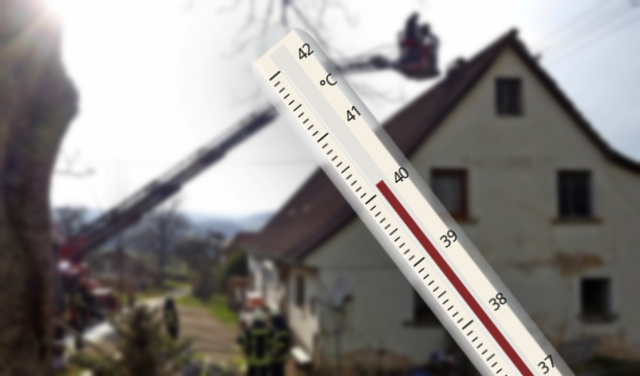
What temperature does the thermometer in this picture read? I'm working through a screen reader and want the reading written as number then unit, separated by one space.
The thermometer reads 40.1 °C
